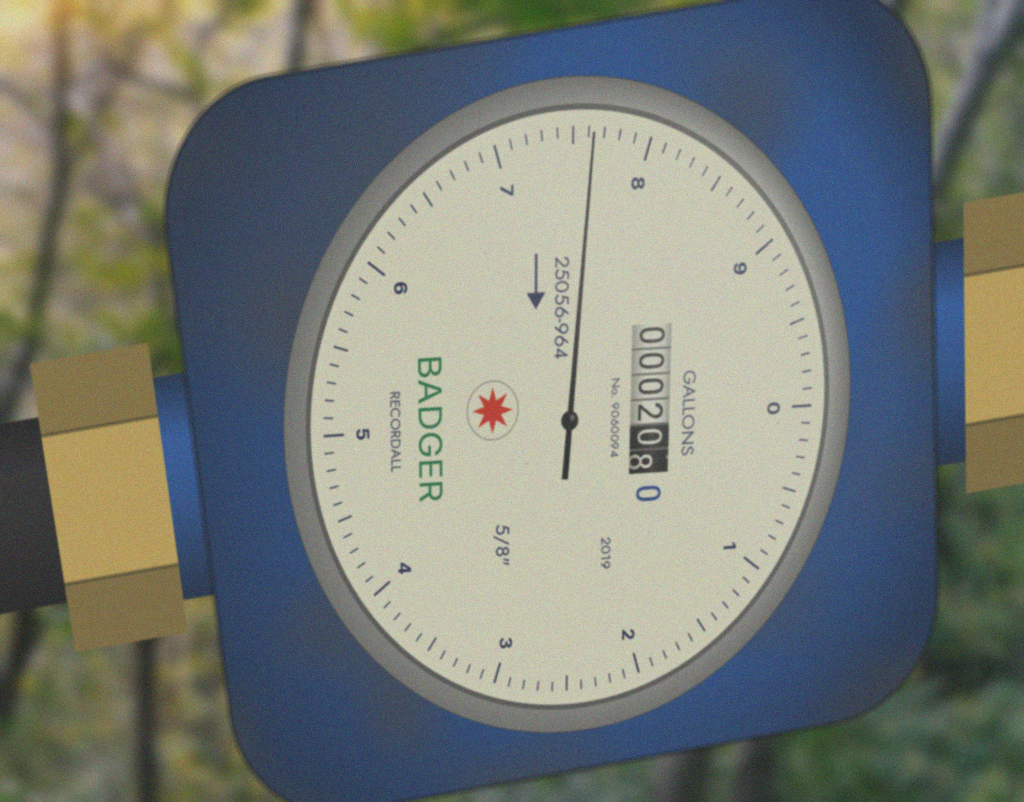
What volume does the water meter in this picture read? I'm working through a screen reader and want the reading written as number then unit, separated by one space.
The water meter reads 2077.6 gal
